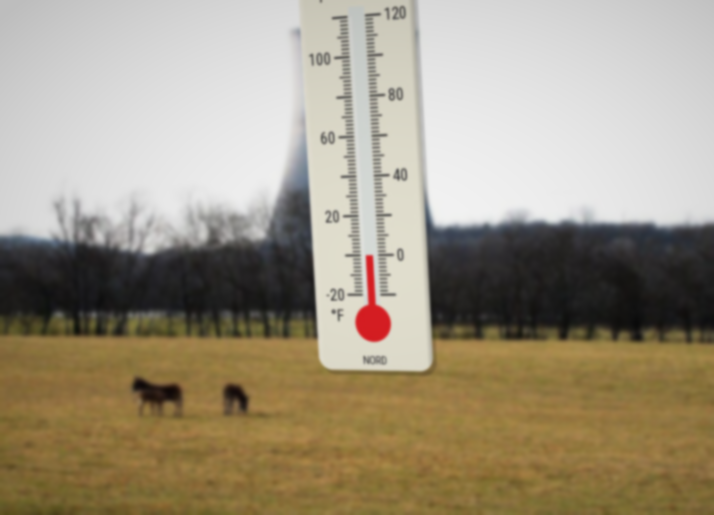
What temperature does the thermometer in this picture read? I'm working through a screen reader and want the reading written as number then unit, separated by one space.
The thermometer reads 0 °F
